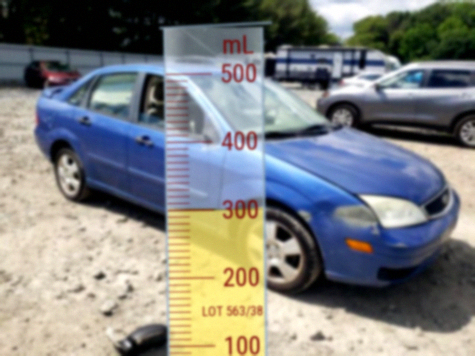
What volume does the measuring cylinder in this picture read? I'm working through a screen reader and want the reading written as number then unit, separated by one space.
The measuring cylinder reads 300 mL
